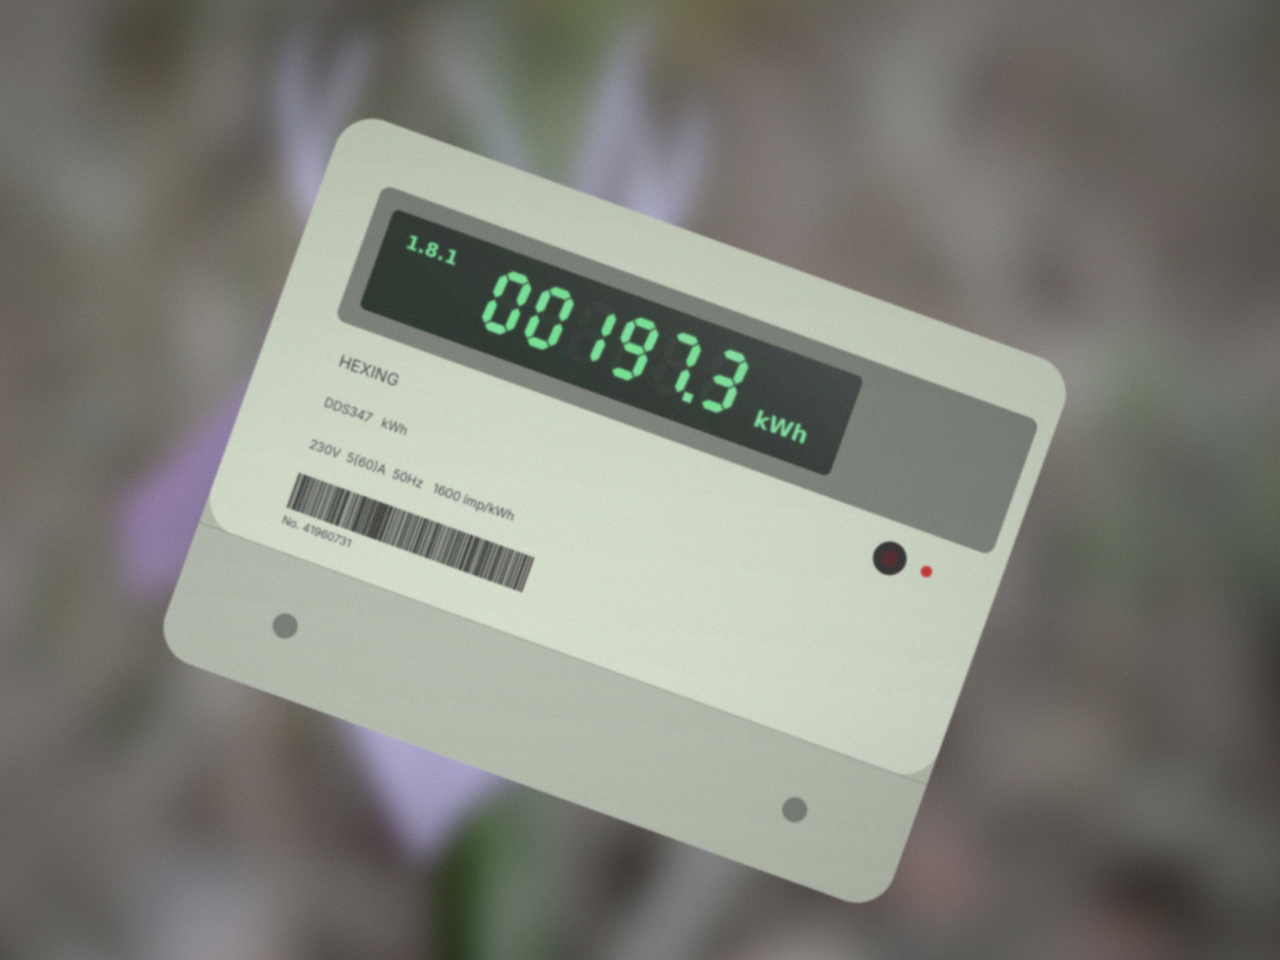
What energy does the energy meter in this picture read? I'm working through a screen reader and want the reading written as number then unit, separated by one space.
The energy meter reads 197.3 kWh
